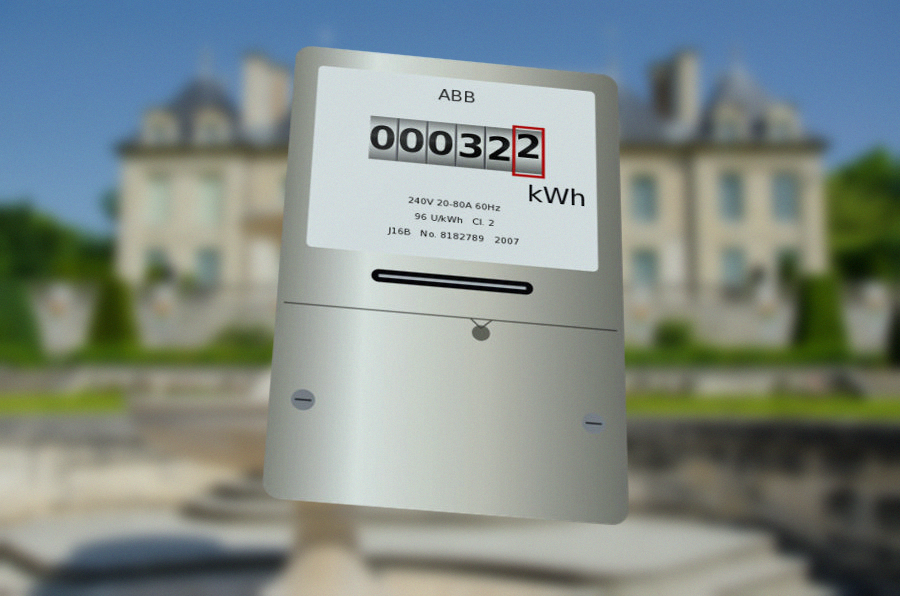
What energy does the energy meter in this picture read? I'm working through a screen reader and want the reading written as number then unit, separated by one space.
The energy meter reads 32.2 kWh
